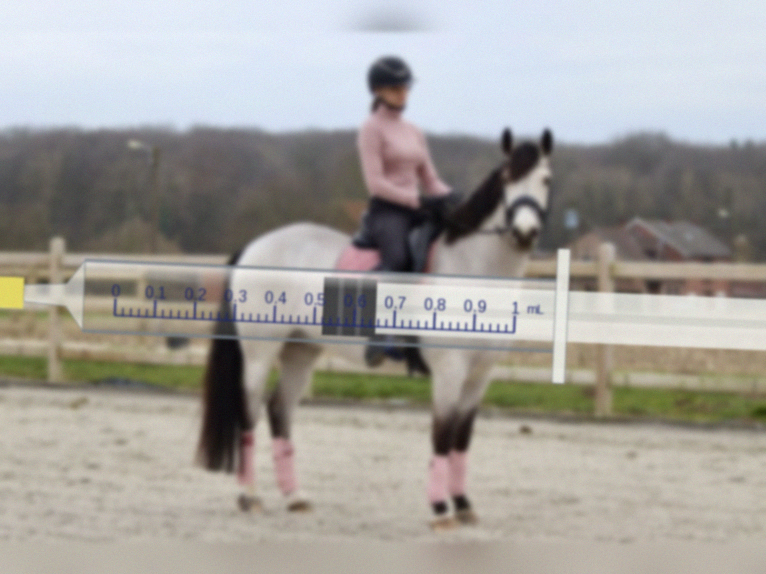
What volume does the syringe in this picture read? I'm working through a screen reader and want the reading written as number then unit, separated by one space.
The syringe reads 0.52 mL
